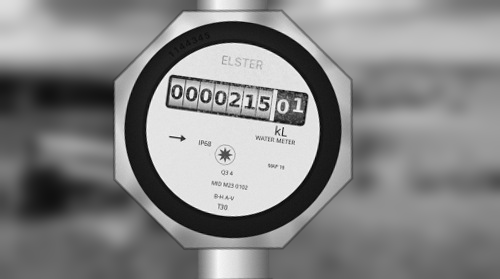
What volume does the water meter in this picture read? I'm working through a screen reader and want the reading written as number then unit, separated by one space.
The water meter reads 215.01 kL
